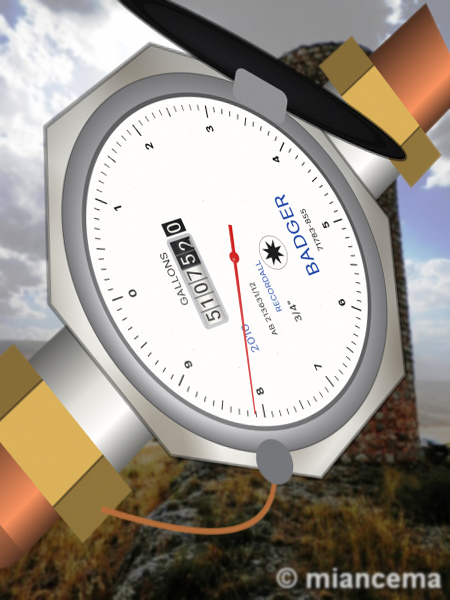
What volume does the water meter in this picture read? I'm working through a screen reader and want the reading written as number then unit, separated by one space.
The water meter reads 5107518.1 gal
